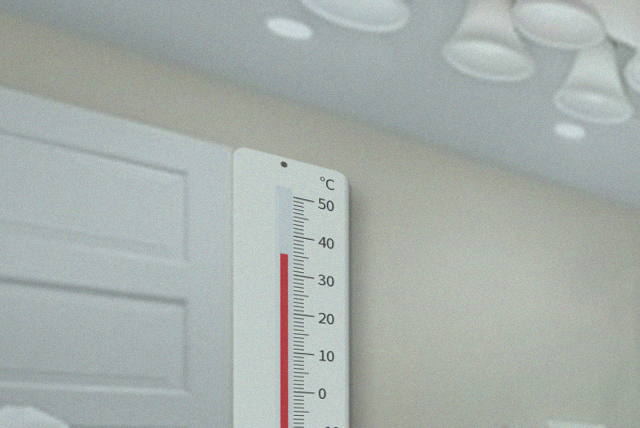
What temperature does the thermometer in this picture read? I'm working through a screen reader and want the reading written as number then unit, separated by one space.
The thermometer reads 35 °C
